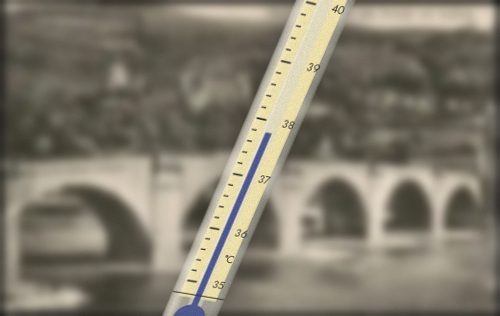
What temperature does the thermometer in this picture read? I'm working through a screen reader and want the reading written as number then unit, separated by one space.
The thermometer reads 37.8 °C
